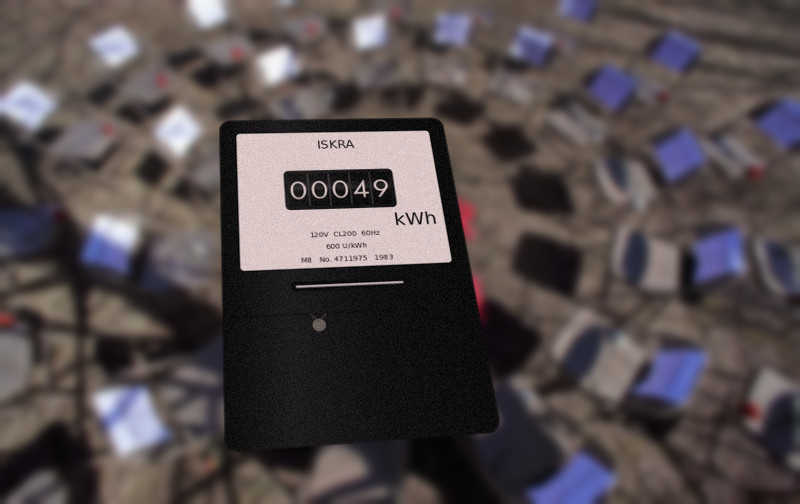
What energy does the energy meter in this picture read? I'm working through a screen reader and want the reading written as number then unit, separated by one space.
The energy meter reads 49 kWh
